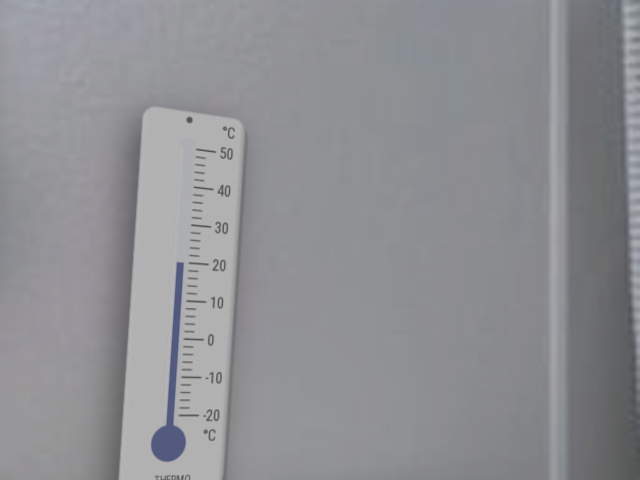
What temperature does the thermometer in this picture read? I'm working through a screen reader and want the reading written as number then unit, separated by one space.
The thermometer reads 20 °C
